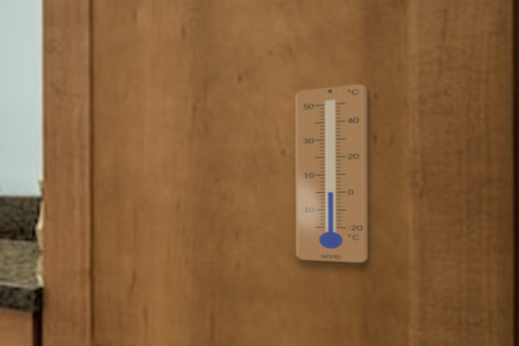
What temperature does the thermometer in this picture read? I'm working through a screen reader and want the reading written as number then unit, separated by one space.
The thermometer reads 0 °C
